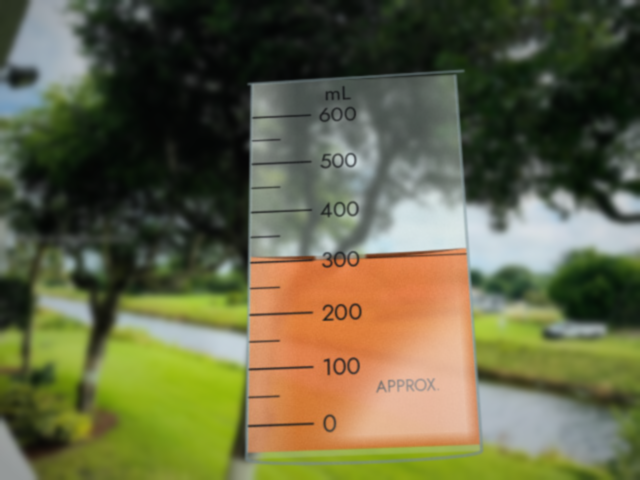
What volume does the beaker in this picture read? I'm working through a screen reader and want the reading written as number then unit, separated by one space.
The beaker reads 300 mL
